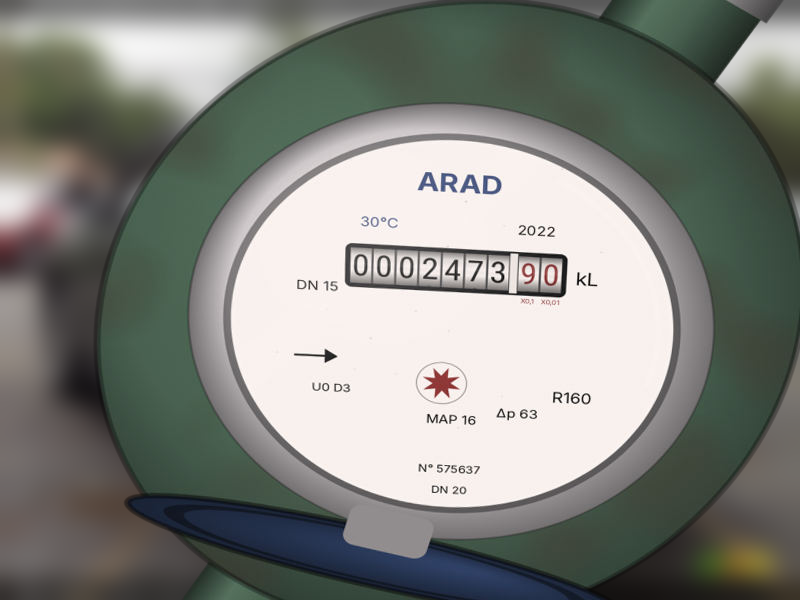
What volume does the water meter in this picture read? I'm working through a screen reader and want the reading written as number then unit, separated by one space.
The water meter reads 2473.90 kL
